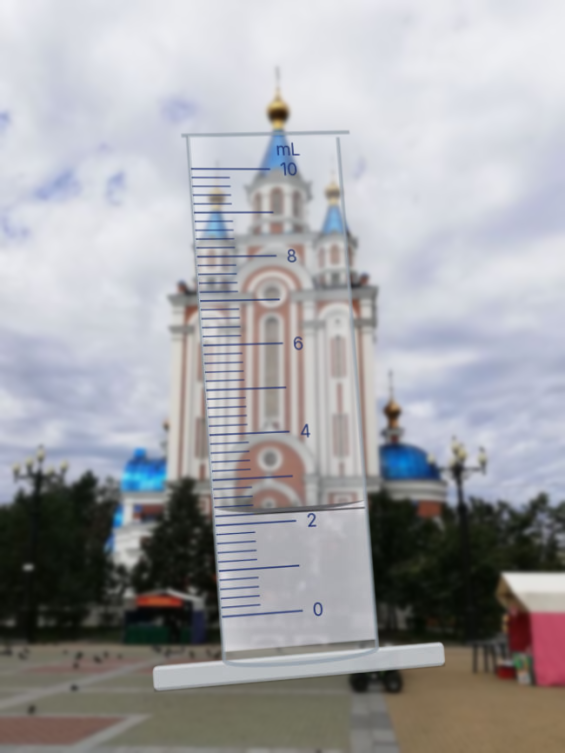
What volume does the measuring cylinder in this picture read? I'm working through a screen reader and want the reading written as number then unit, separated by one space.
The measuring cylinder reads 2.2 mL
